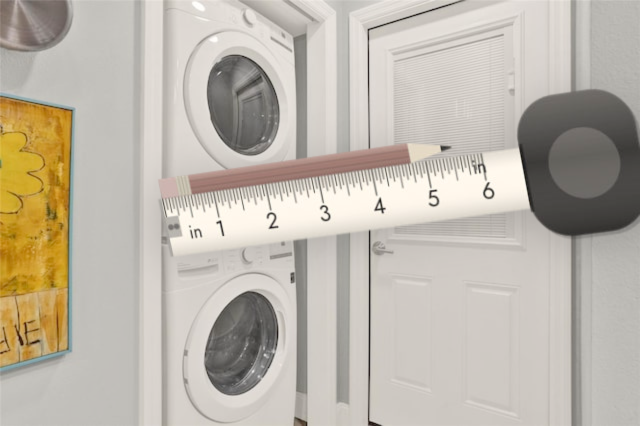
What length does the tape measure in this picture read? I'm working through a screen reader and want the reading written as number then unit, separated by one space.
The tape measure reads 5.5 in
